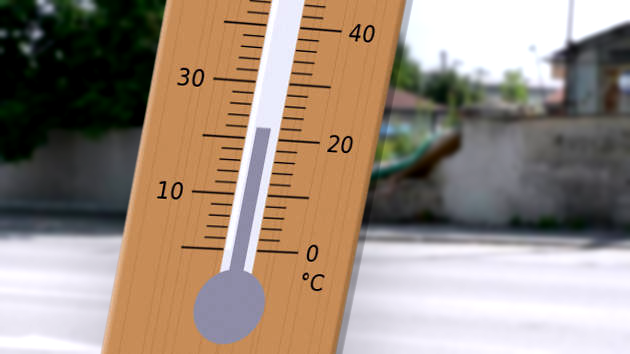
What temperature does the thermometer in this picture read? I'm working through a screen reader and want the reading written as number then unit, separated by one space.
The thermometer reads 22 °C
